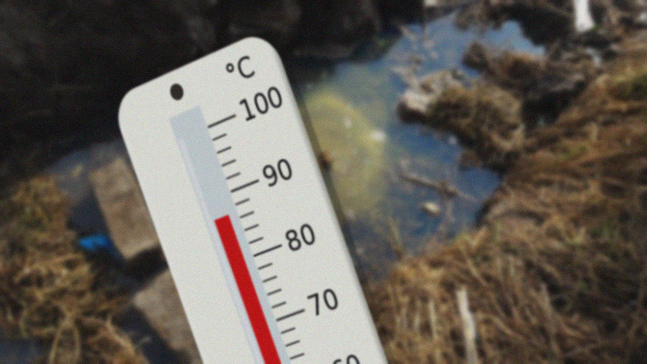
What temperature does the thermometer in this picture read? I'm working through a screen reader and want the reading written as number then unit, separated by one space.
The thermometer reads 87 °C
